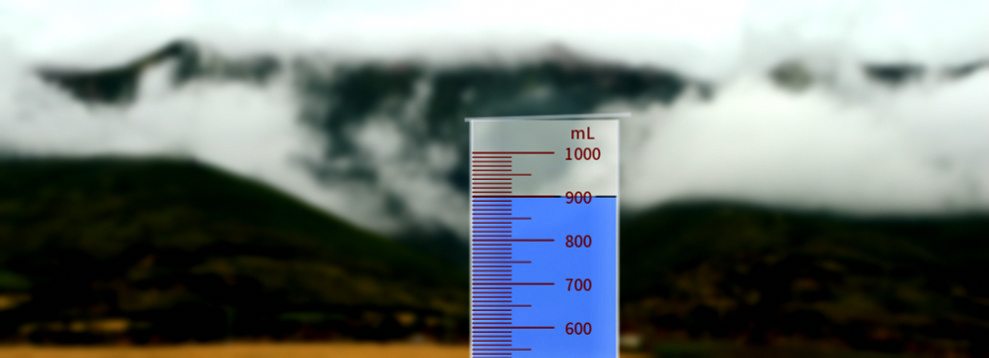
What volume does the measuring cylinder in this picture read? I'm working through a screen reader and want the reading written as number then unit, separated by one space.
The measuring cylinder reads 900 mL
